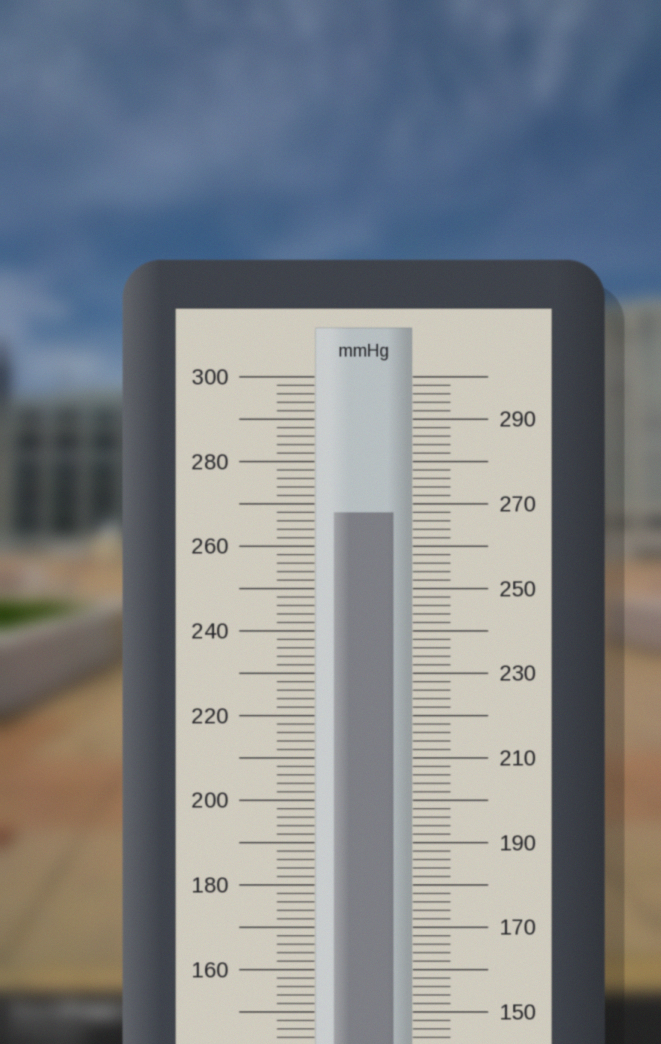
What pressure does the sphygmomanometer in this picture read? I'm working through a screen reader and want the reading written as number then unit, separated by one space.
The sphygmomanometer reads 268 mmHg
